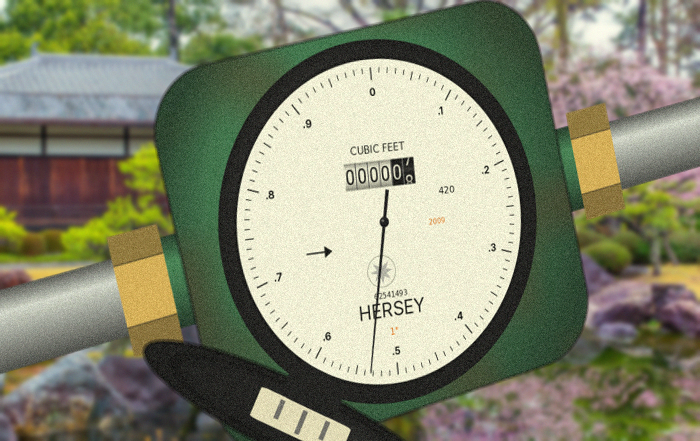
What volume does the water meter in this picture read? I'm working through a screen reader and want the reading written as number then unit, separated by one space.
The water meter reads 7.53 ft³
